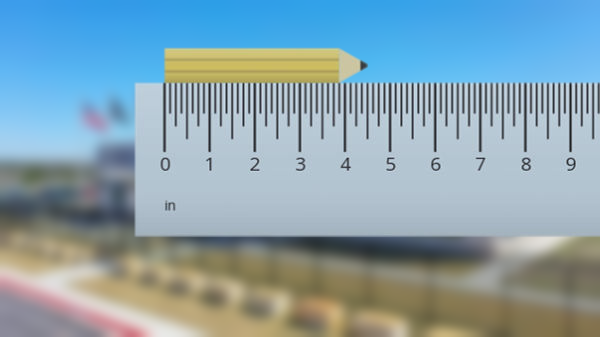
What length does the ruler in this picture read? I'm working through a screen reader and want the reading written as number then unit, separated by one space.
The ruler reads 4.5 in
